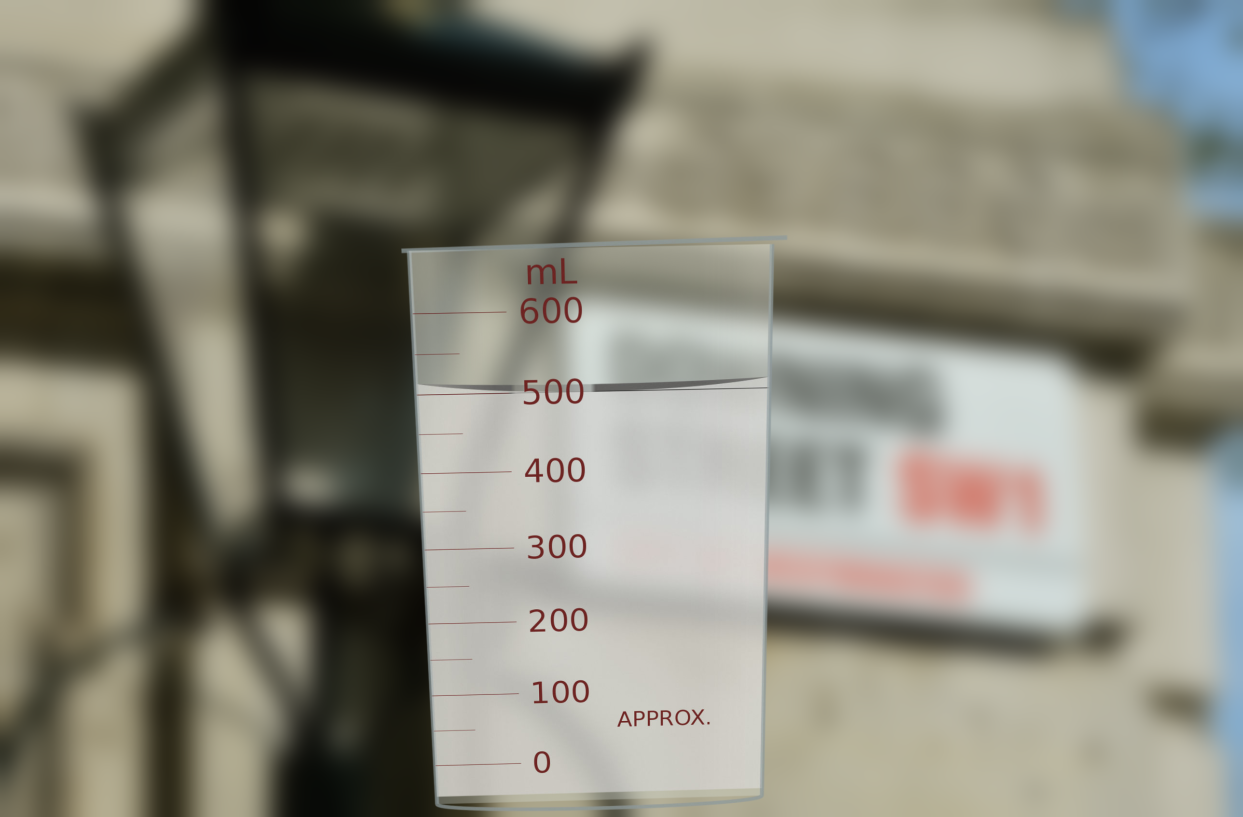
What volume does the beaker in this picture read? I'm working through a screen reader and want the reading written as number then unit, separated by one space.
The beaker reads 500 mL
